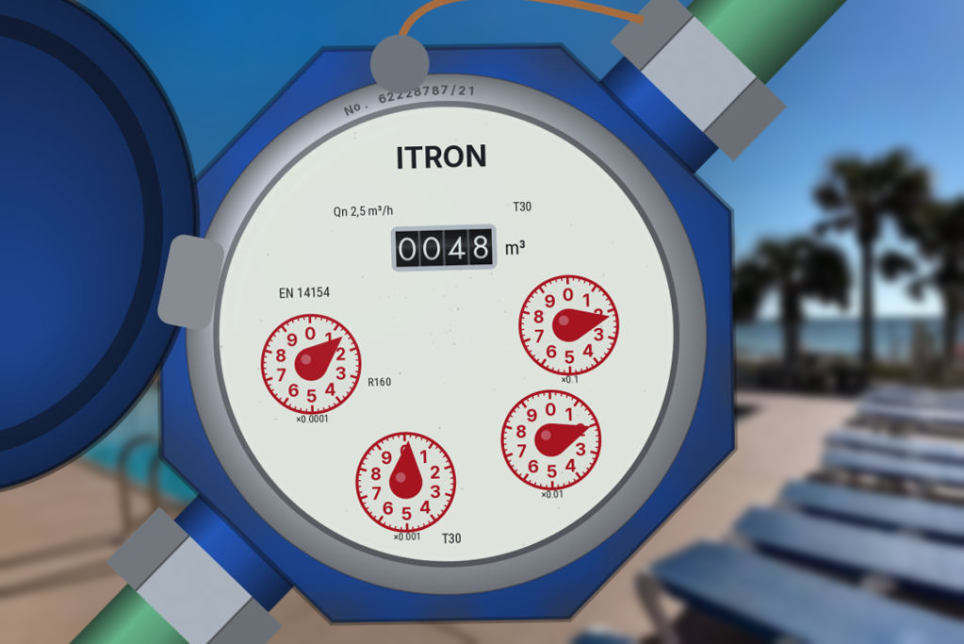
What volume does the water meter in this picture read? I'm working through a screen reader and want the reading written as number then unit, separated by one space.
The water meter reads 48.2201 m³
